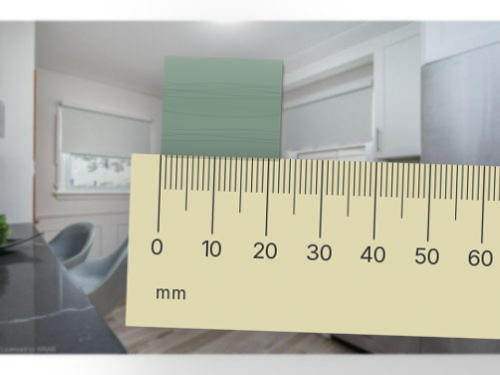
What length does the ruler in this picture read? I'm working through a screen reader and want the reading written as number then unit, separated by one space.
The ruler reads 22 mm
